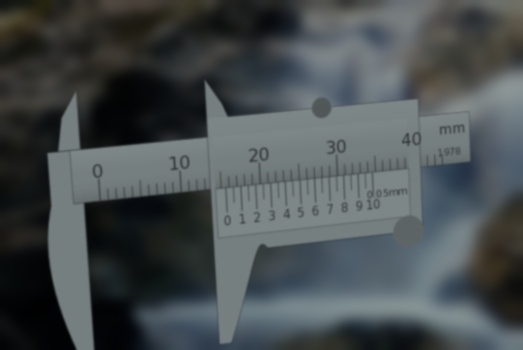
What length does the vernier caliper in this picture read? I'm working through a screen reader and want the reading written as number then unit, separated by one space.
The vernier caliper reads 15.6 mm
